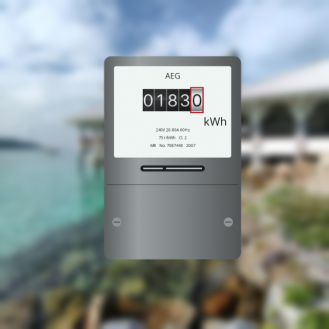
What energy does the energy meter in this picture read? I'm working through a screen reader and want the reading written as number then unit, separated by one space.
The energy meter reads 183.0 kWh
